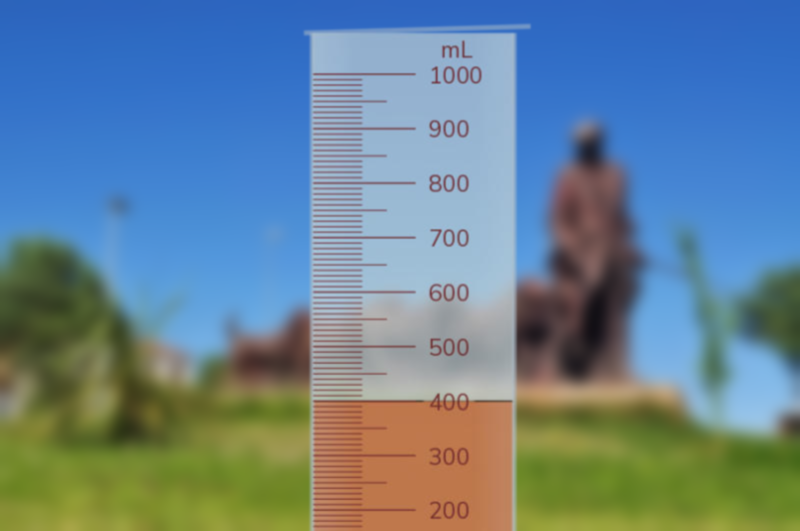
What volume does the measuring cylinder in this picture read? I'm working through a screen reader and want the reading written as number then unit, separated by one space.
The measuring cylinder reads 400 mL
